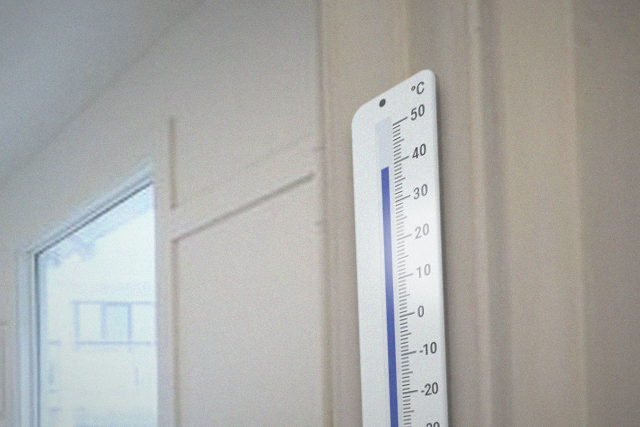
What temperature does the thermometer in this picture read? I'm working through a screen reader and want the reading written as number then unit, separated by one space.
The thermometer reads 40 °C
